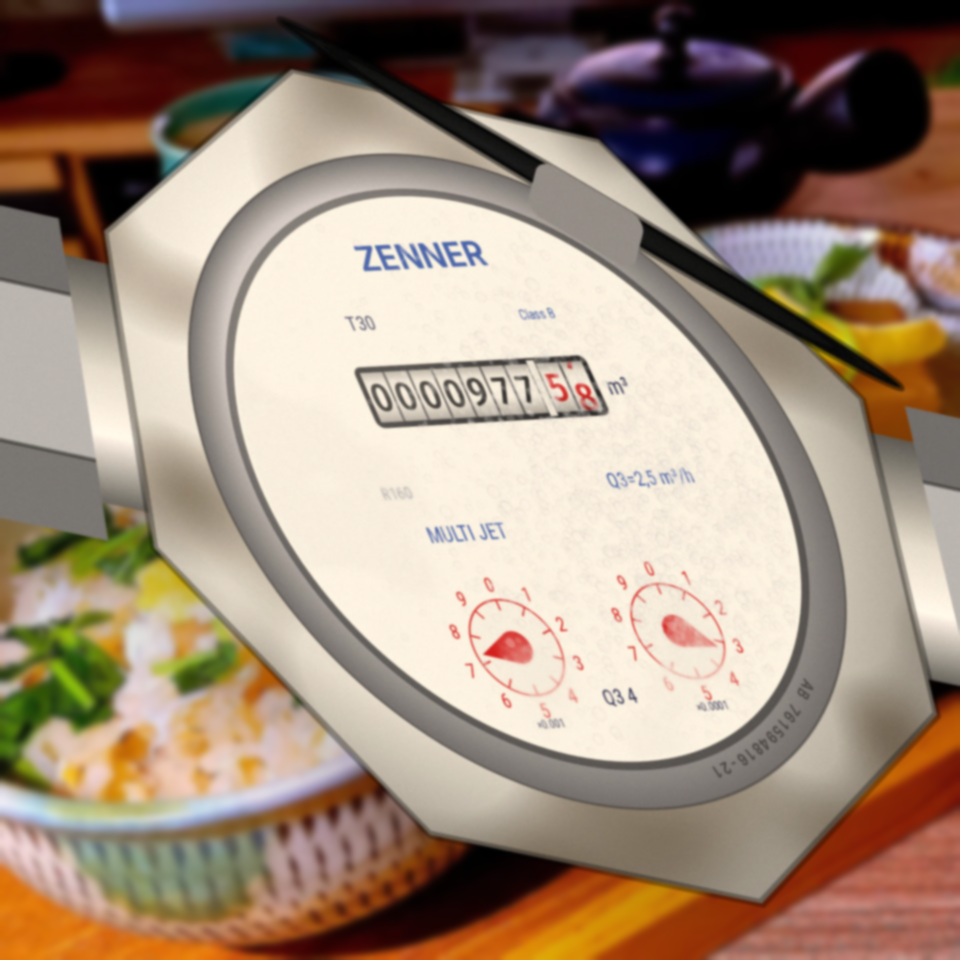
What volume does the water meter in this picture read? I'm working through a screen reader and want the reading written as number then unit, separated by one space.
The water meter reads 977.5773 m³
